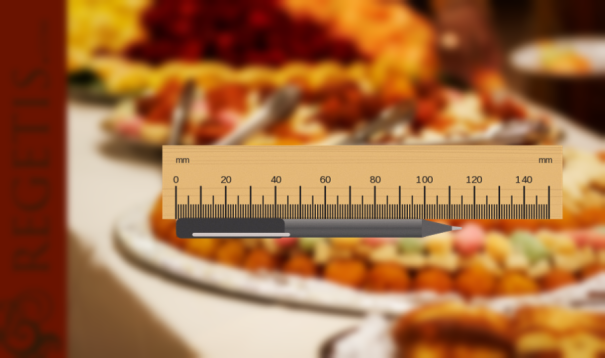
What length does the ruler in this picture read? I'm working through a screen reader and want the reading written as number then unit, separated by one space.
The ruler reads 115 mm
